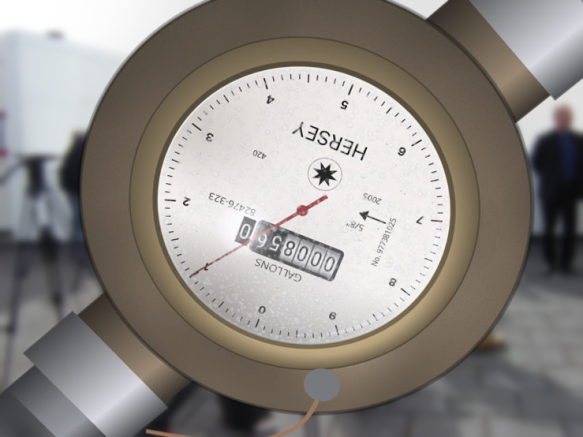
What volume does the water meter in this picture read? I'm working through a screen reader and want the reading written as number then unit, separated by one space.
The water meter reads 8561.0 gal
